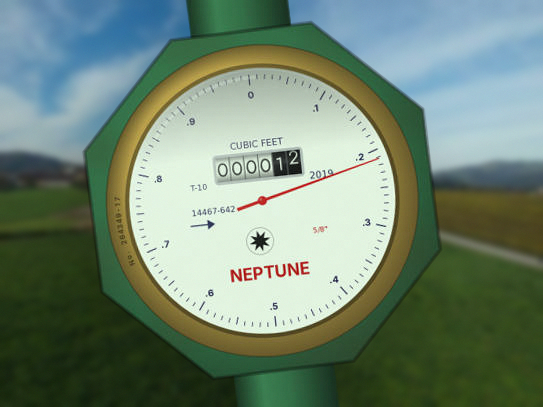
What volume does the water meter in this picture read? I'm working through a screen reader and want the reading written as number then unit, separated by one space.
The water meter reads 12.21 ft³
